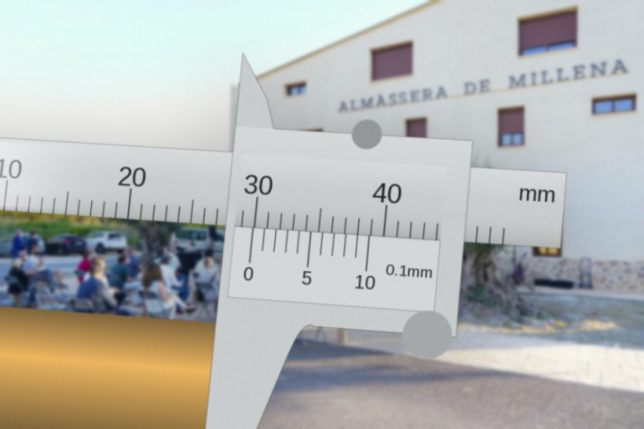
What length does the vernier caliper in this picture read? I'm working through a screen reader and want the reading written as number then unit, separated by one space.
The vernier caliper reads 29.9 mm
